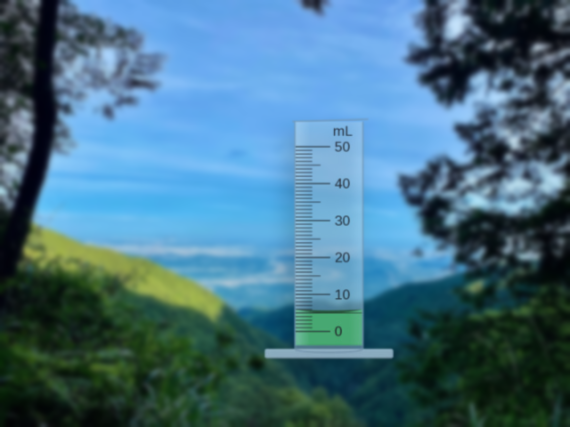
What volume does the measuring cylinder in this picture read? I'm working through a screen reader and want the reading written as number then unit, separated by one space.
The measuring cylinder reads 5 mL
